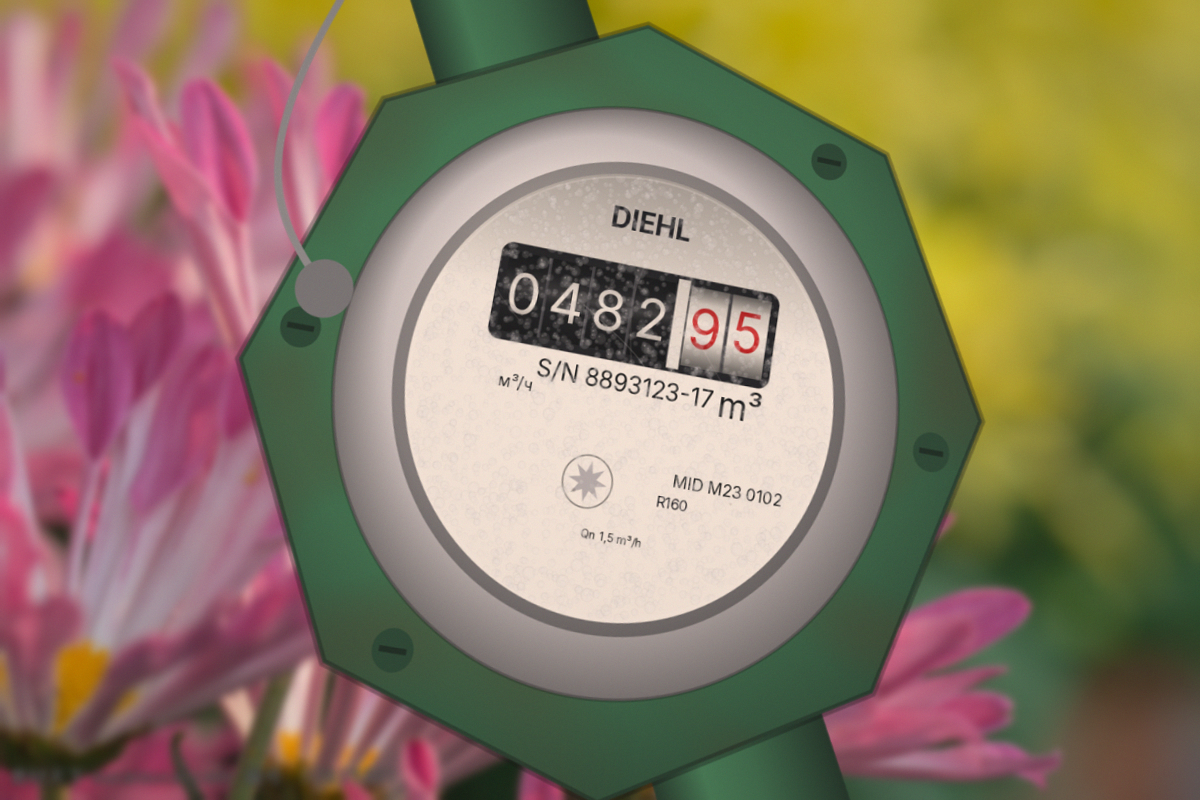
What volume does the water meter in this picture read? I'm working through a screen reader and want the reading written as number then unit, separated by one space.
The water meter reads 482.95 m³
